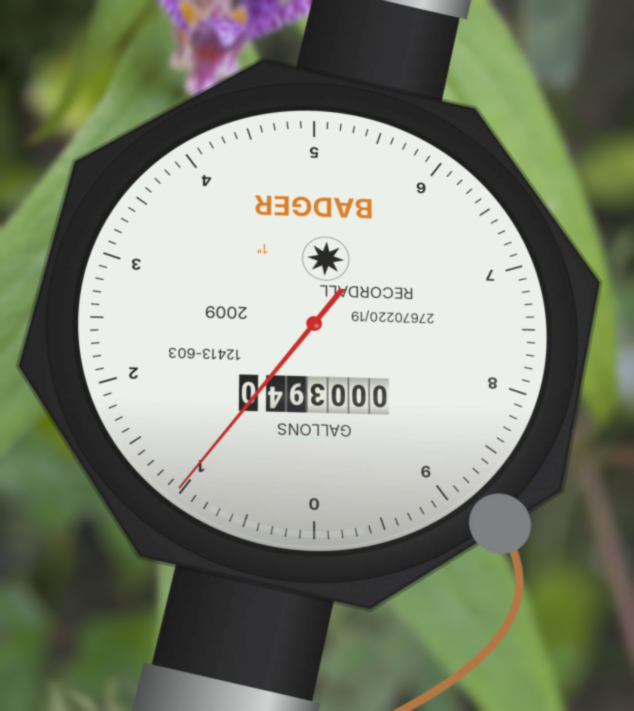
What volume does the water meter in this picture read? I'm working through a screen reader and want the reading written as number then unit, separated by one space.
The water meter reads 3941.0 gal
